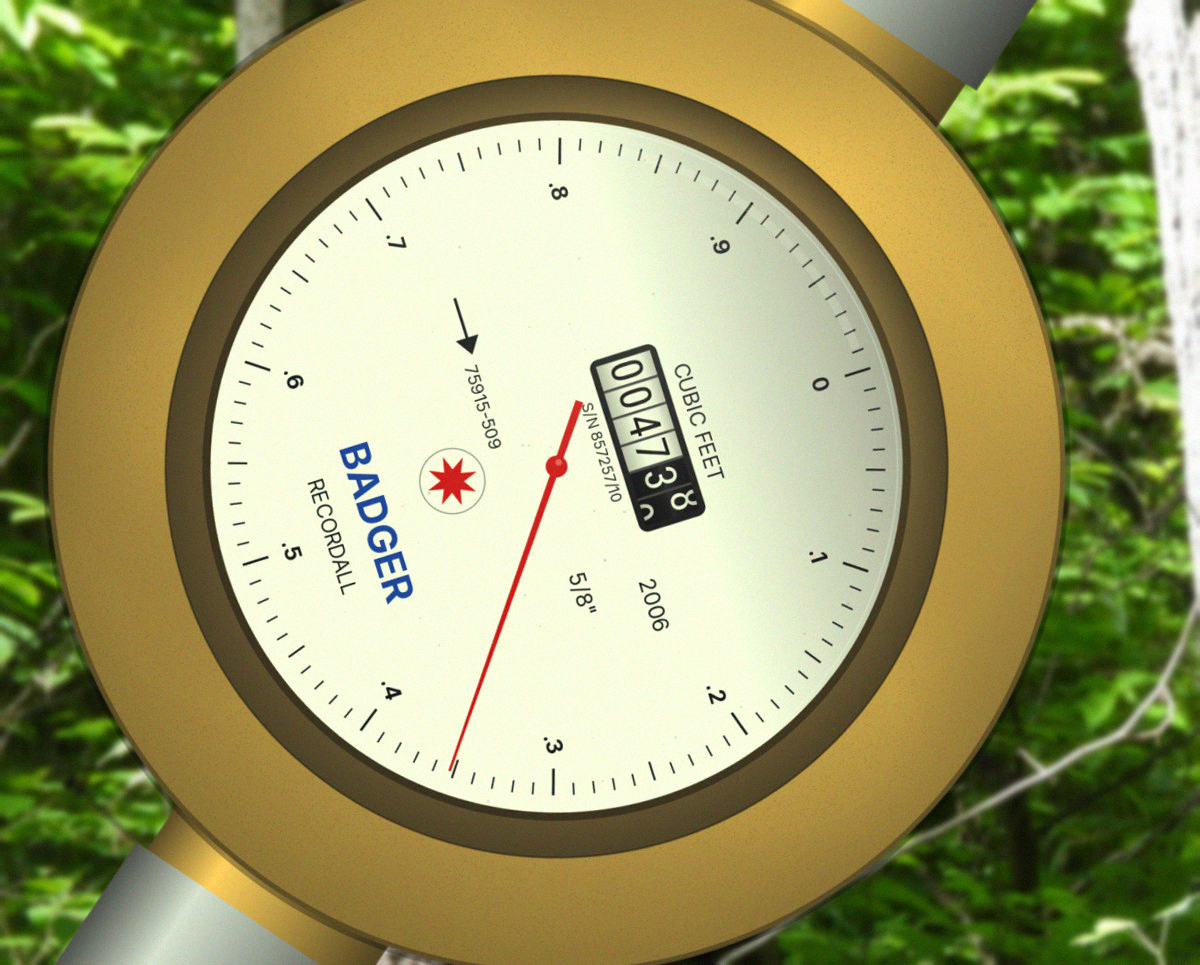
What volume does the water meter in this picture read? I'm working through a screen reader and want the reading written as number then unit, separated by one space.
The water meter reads 4738.35 ft³
